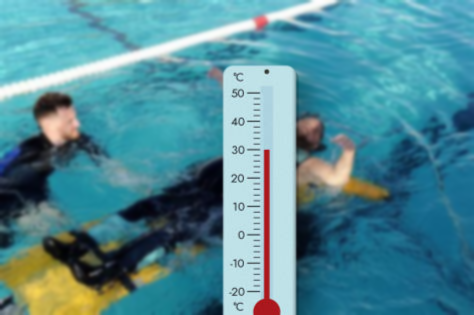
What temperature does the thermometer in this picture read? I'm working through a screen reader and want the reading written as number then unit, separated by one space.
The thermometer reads 30 °C
